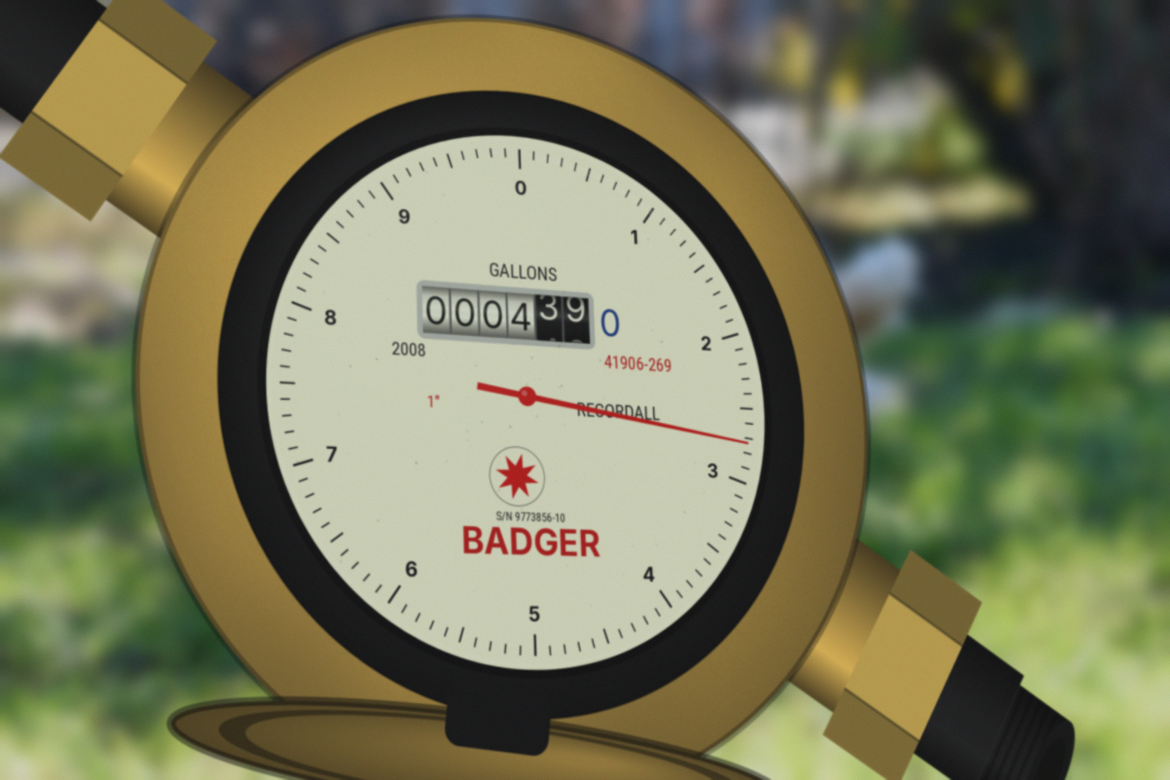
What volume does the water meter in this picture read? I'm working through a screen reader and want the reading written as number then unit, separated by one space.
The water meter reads 4392.7 gal
